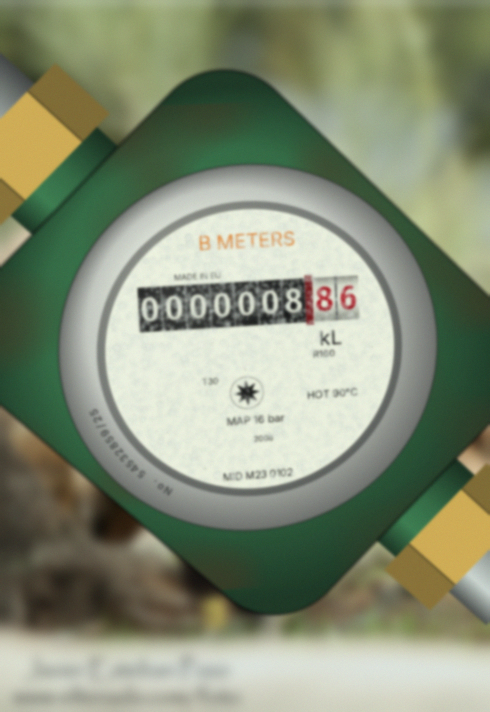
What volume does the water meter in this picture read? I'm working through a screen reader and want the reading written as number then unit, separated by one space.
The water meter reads 8.86 kL
